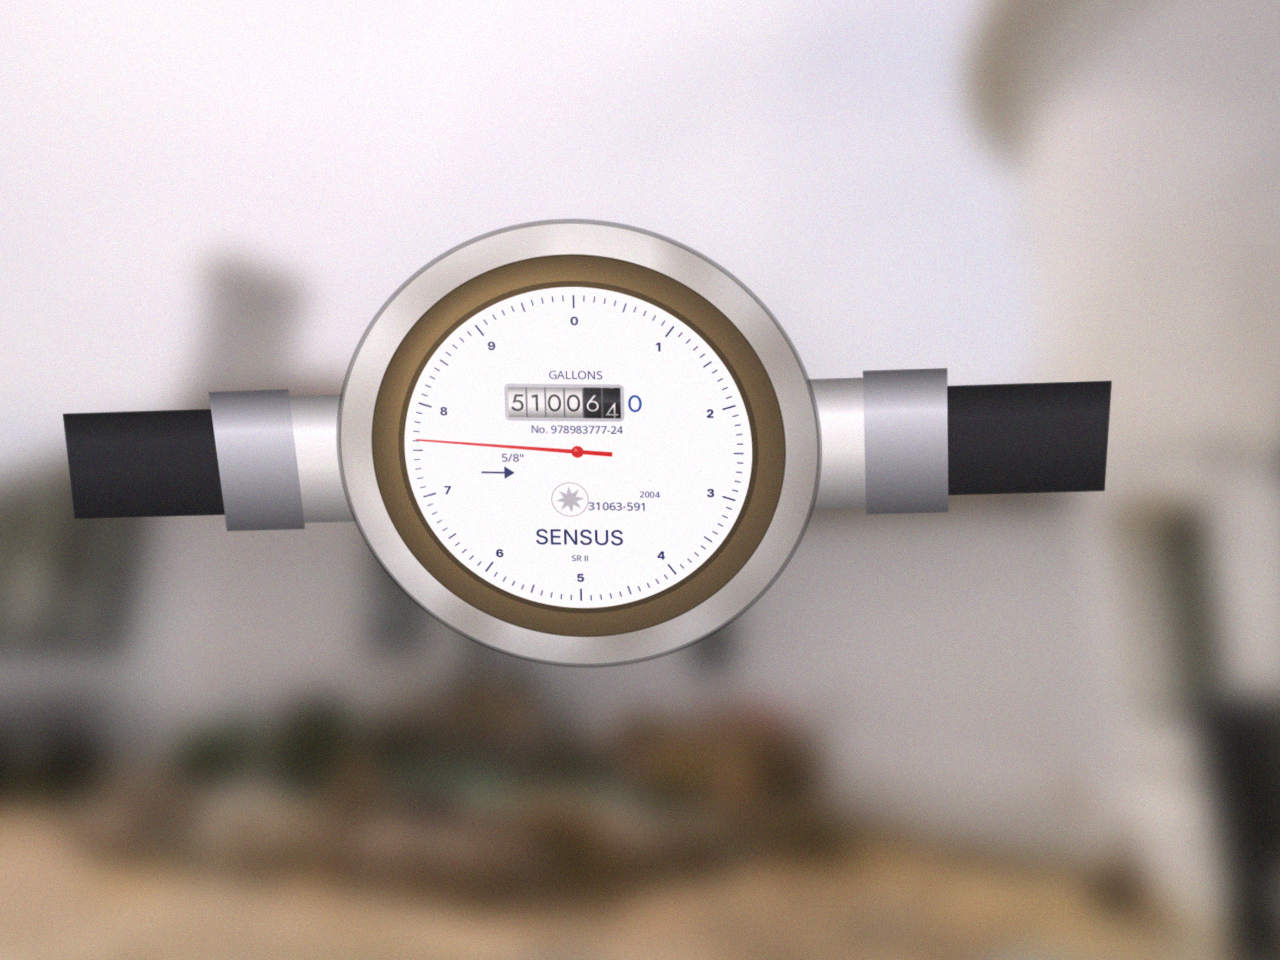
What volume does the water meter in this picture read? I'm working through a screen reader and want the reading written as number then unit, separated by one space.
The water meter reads 5100637.6 gal
